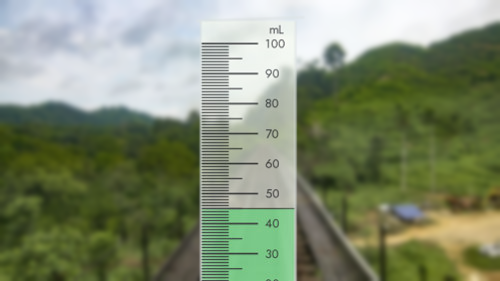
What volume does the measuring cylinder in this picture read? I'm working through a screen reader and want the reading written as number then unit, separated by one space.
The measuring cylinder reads 45 mL
